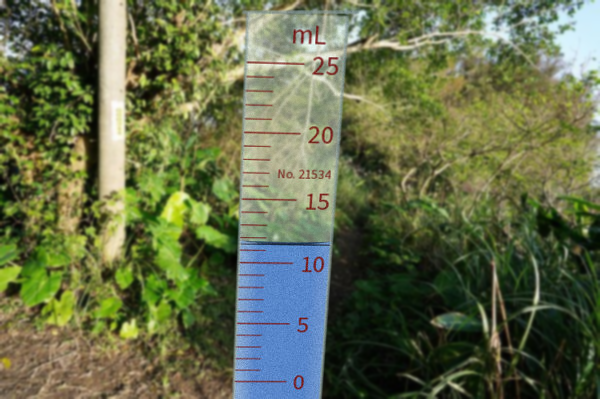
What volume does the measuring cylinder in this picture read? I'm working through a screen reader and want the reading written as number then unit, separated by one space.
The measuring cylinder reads 11.5 mL
